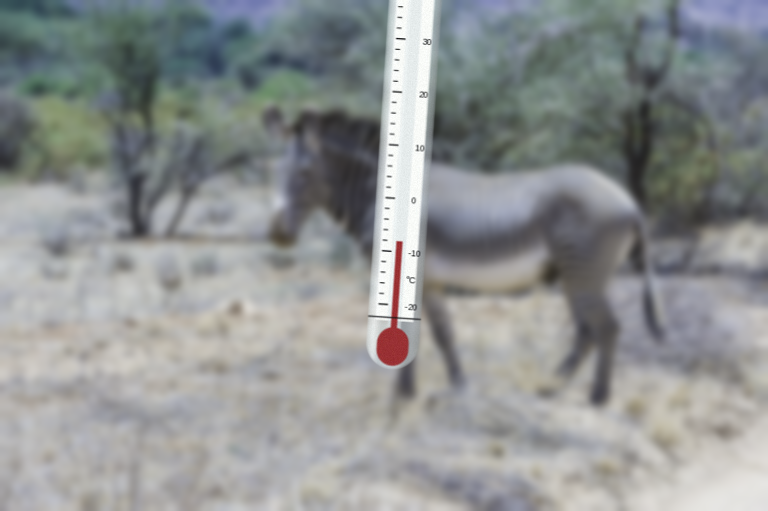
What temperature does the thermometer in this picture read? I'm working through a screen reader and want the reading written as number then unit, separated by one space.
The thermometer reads -8 °C
